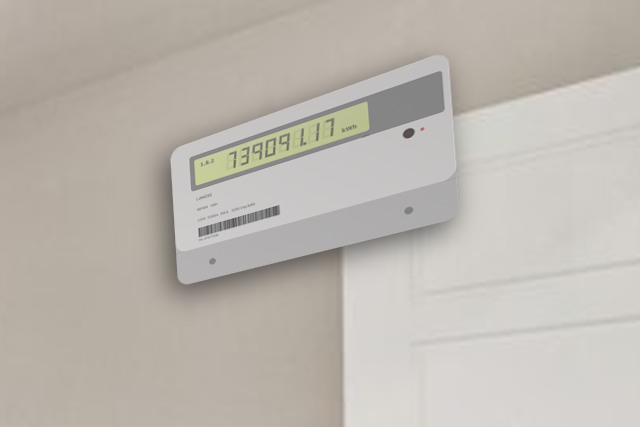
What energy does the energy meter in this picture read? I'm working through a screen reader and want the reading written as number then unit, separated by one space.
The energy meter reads 739091.17 kWh
